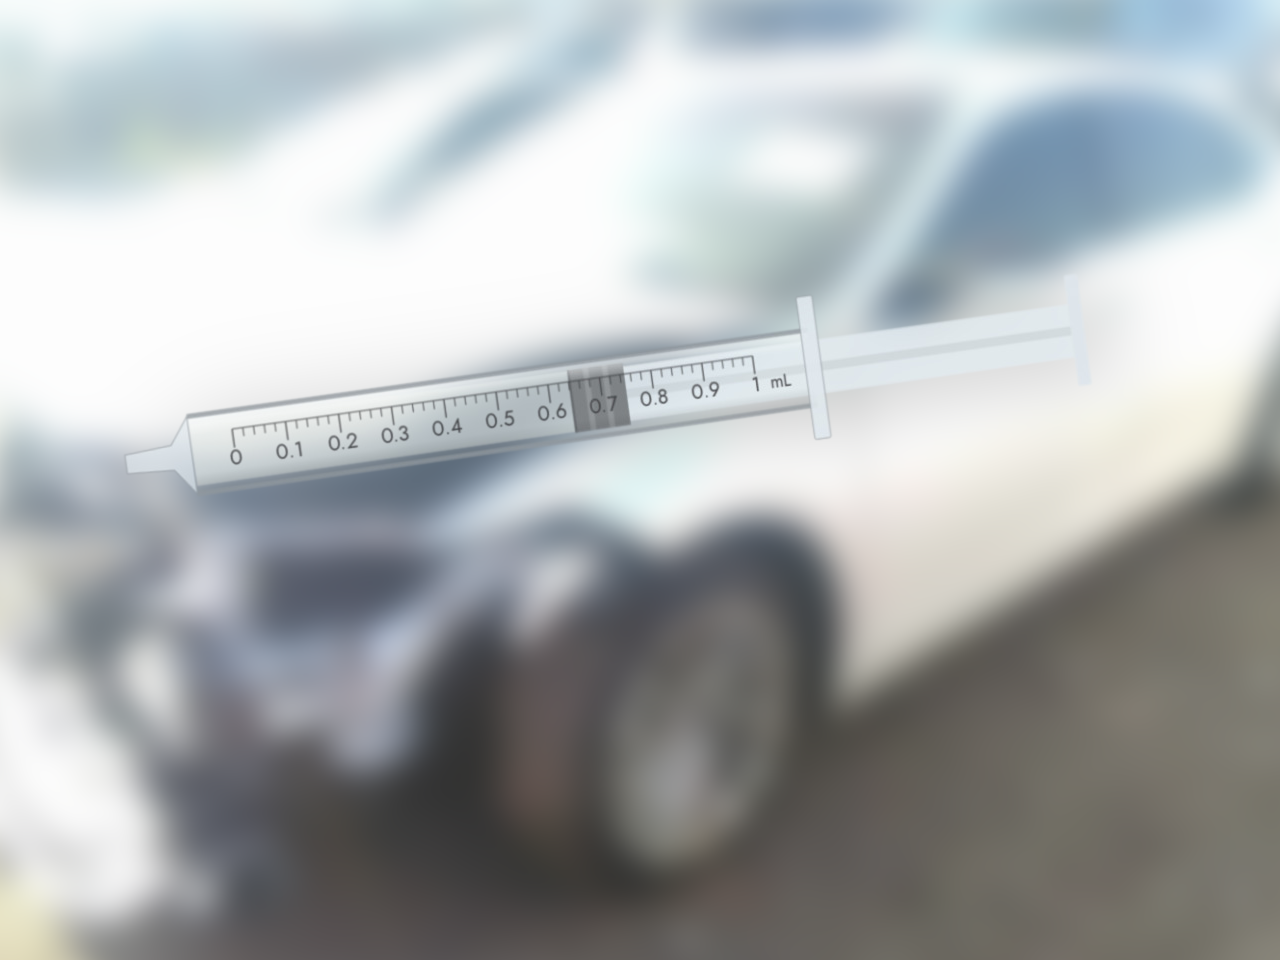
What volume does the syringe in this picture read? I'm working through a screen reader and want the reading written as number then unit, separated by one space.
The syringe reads 0.64 mL
